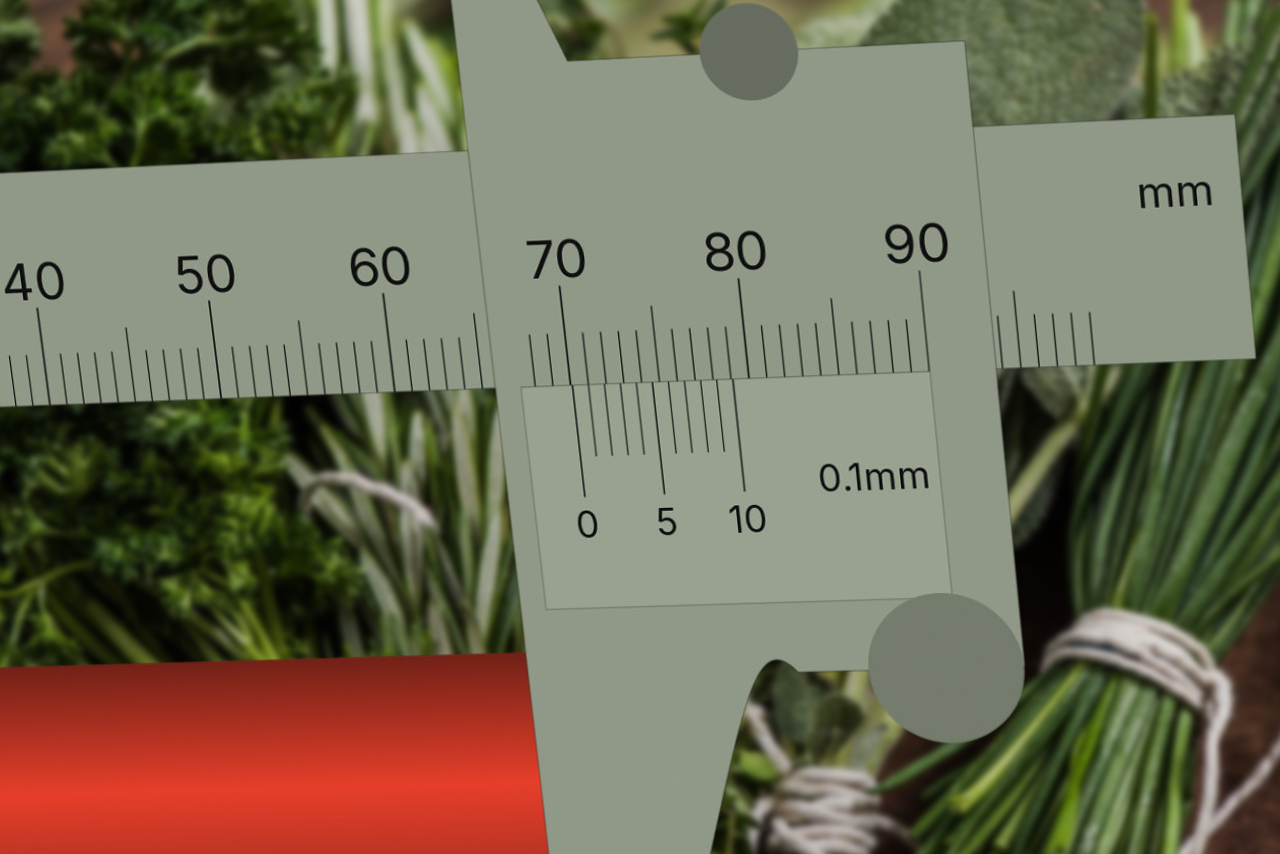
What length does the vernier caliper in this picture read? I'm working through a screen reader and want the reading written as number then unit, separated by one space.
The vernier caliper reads 70.1 mm
